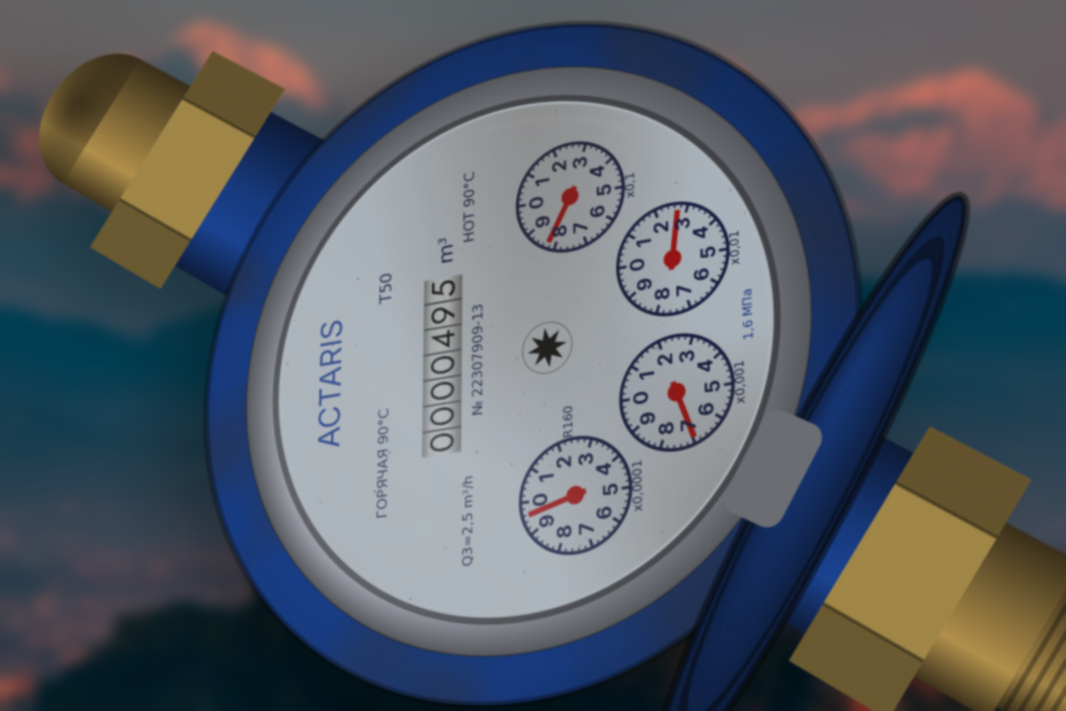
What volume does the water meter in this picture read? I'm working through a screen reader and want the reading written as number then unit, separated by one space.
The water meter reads 495.8269 m³
